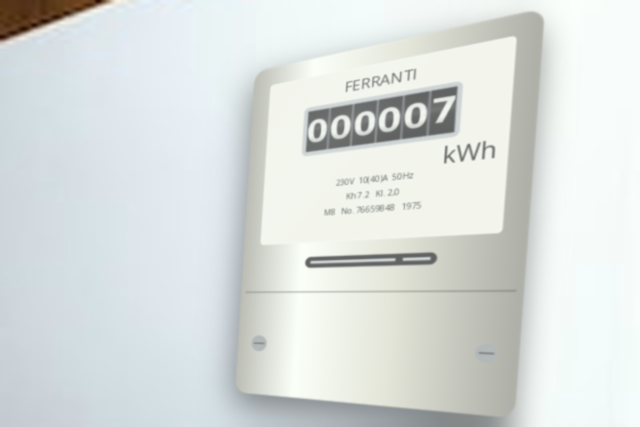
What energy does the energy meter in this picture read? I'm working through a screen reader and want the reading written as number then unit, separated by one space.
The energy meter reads 7 kWh
